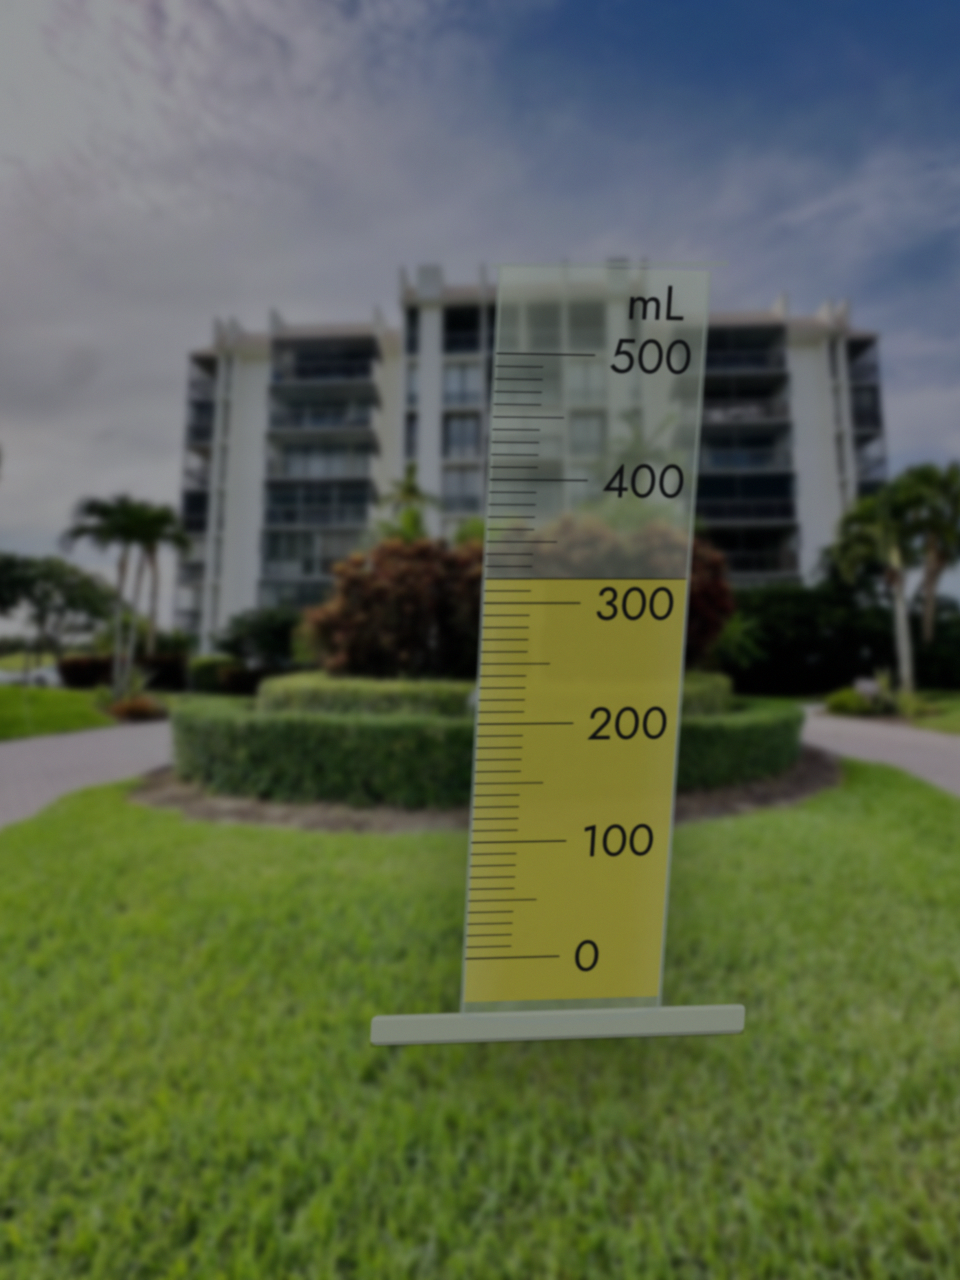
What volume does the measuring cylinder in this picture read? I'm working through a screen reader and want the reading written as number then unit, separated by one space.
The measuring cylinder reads 320 mL
